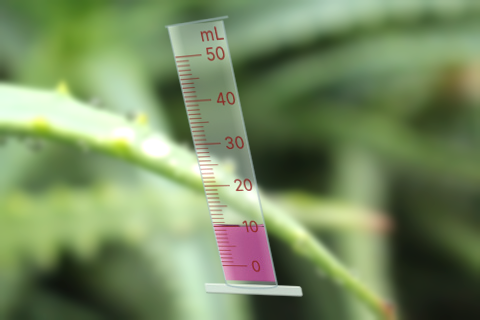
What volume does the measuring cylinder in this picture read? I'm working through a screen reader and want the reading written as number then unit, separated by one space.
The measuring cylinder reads 10 mL
